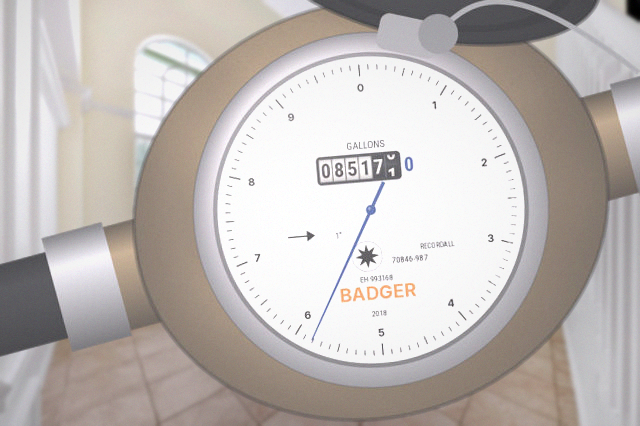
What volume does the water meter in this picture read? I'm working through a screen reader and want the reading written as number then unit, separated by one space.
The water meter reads 851705.8 gal
